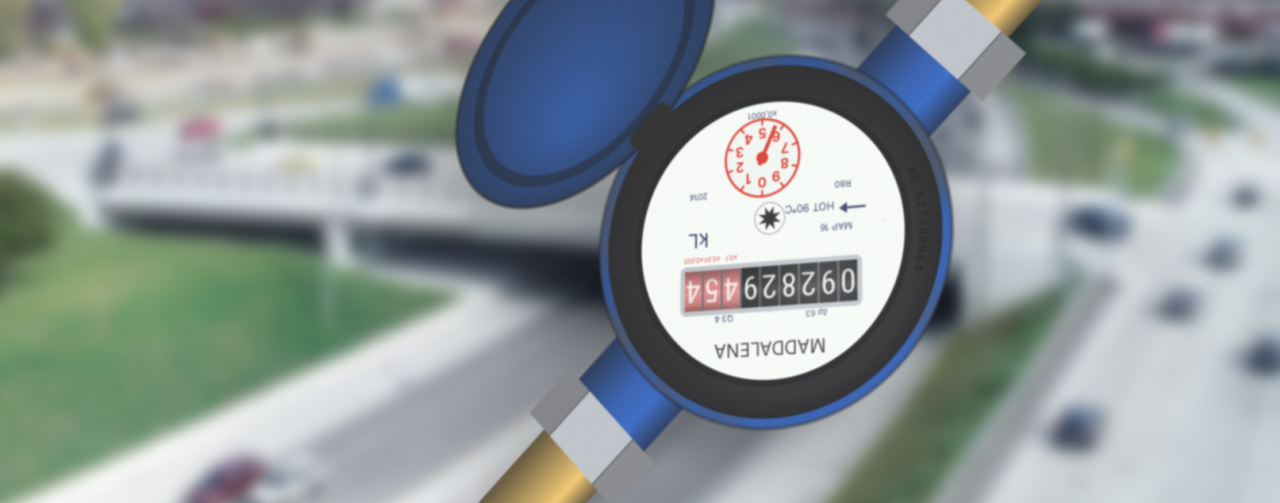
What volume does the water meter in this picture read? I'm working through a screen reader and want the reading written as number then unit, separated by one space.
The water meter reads 92829.4545 kL
